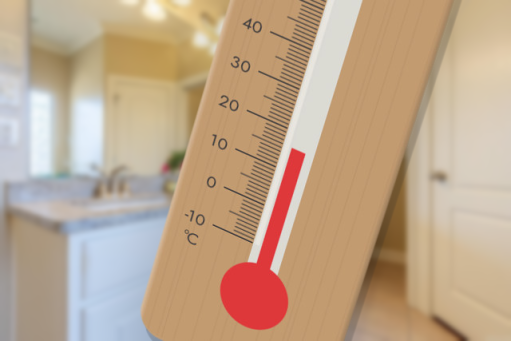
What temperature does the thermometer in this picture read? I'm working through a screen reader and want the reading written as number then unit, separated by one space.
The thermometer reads 16 °C
